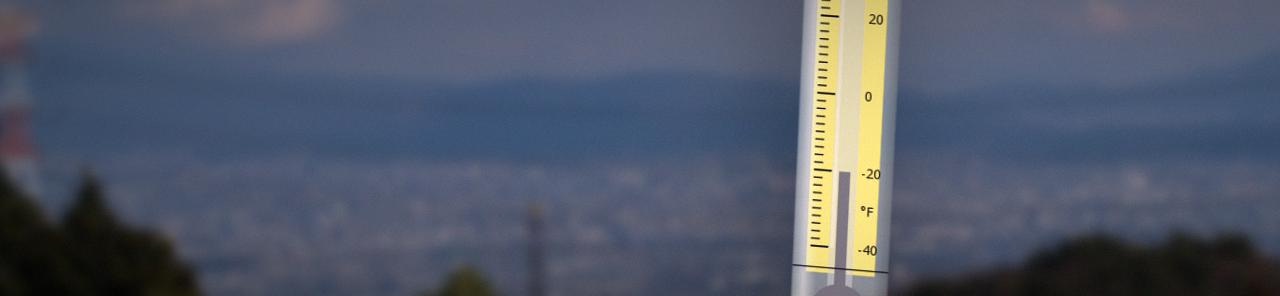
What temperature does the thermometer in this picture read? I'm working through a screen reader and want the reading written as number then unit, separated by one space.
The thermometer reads -20 °F
